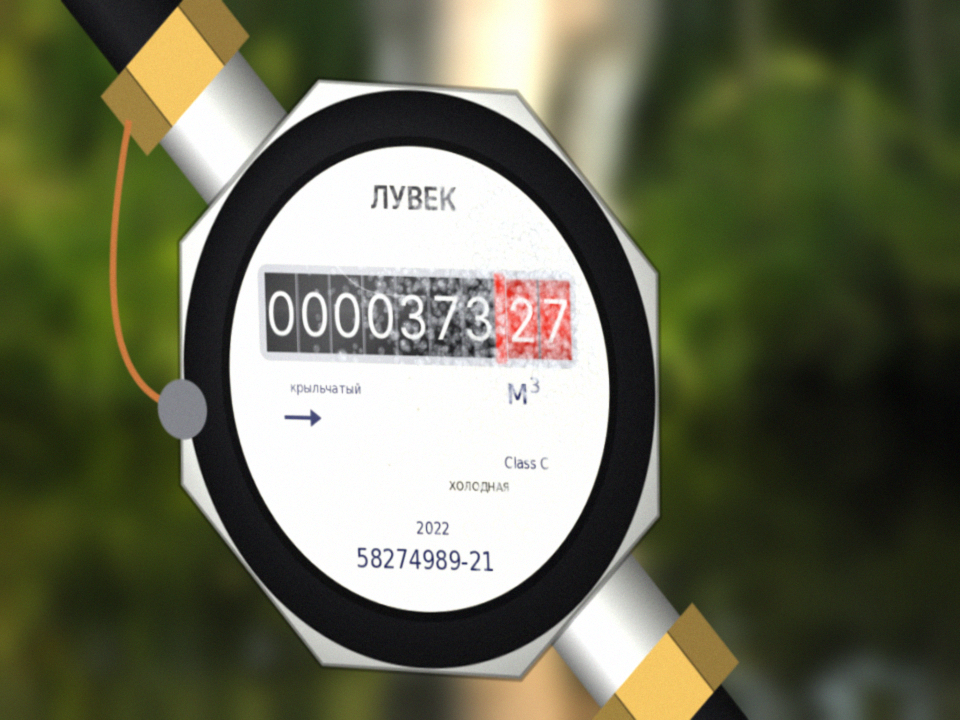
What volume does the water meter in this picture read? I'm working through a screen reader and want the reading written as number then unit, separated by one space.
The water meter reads 373.27 m³
